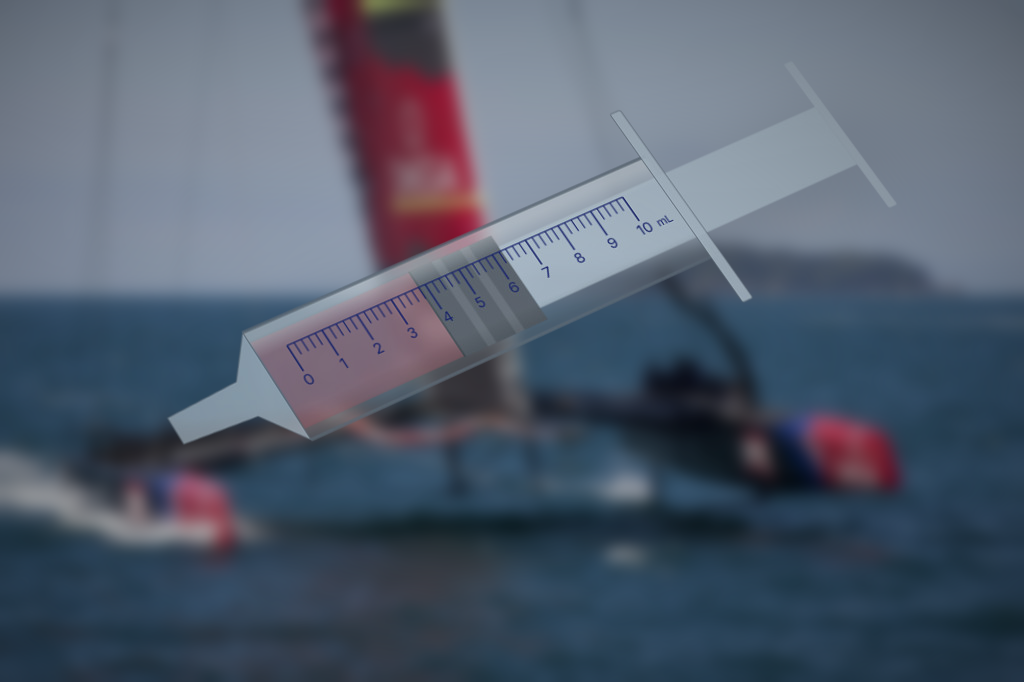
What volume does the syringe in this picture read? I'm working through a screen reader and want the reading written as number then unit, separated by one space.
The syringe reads 3.8 mL
